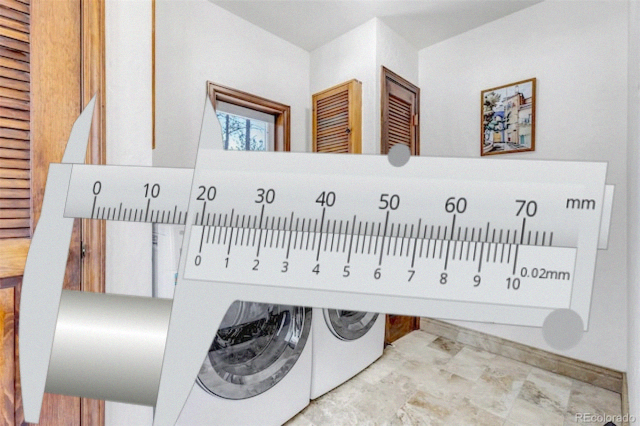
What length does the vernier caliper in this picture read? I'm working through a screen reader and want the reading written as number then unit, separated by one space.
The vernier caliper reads 20.5 mm
